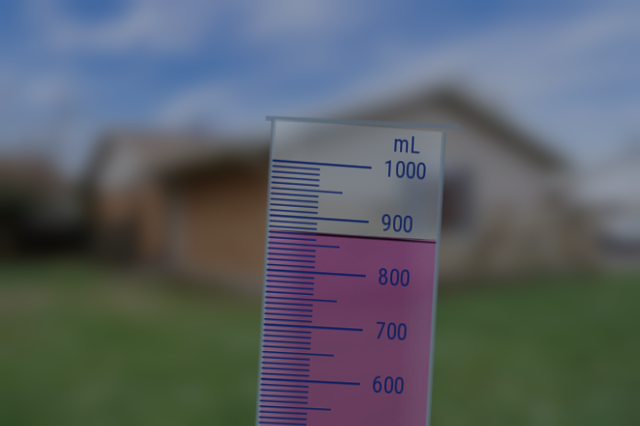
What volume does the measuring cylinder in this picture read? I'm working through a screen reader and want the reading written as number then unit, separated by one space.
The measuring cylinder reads 870 mL
